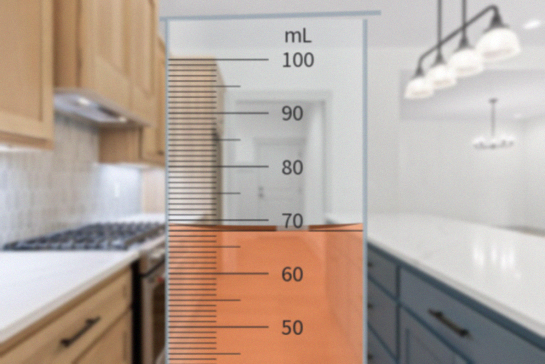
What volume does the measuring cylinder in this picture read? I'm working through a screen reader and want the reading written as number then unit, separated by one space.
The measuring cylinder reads 68 mL
